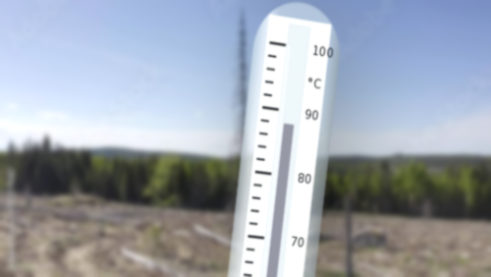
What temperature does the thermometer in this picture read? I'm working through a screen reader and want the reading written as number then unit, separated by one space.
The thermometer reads 88 °C
